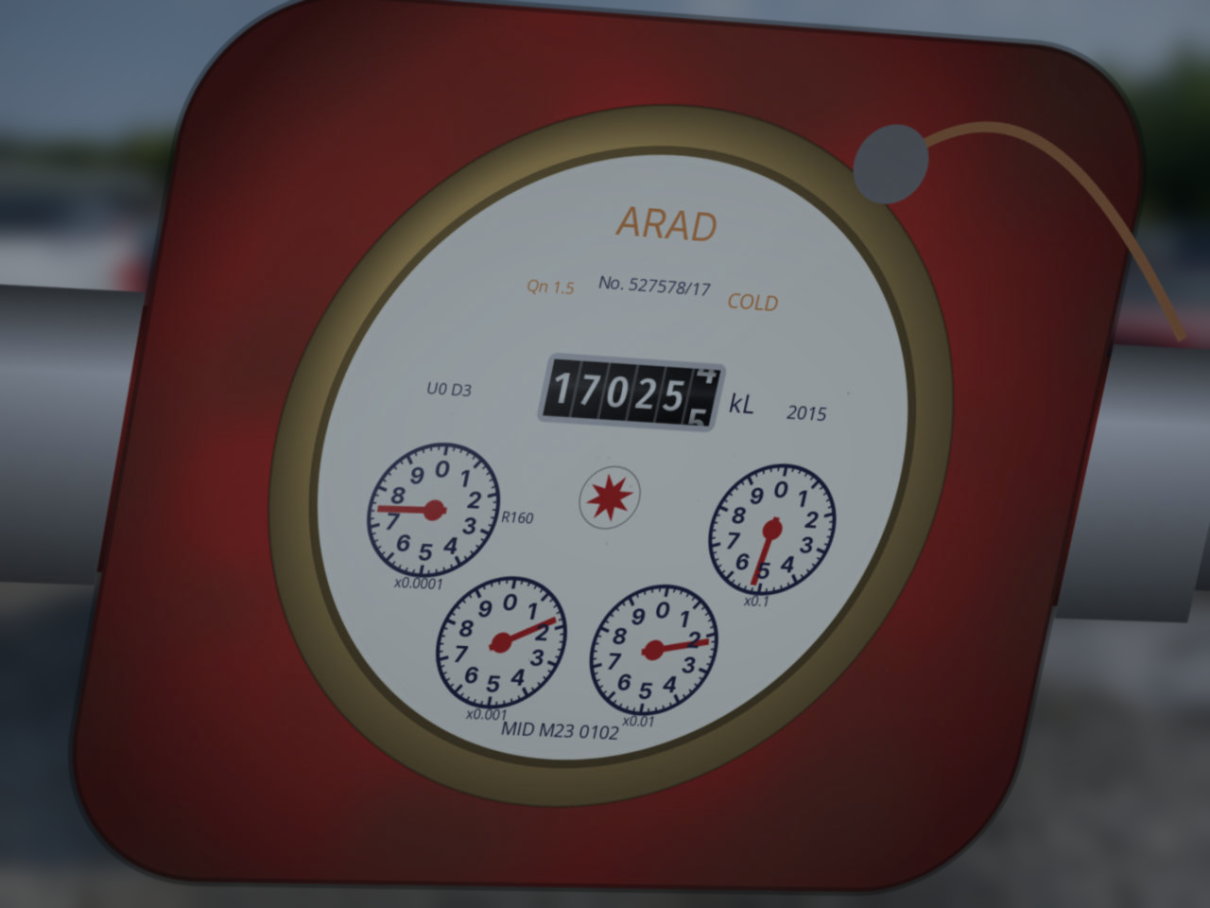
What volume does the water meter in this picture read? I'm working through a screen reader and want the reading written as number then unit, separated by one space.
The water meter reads 170254.5217 kL
